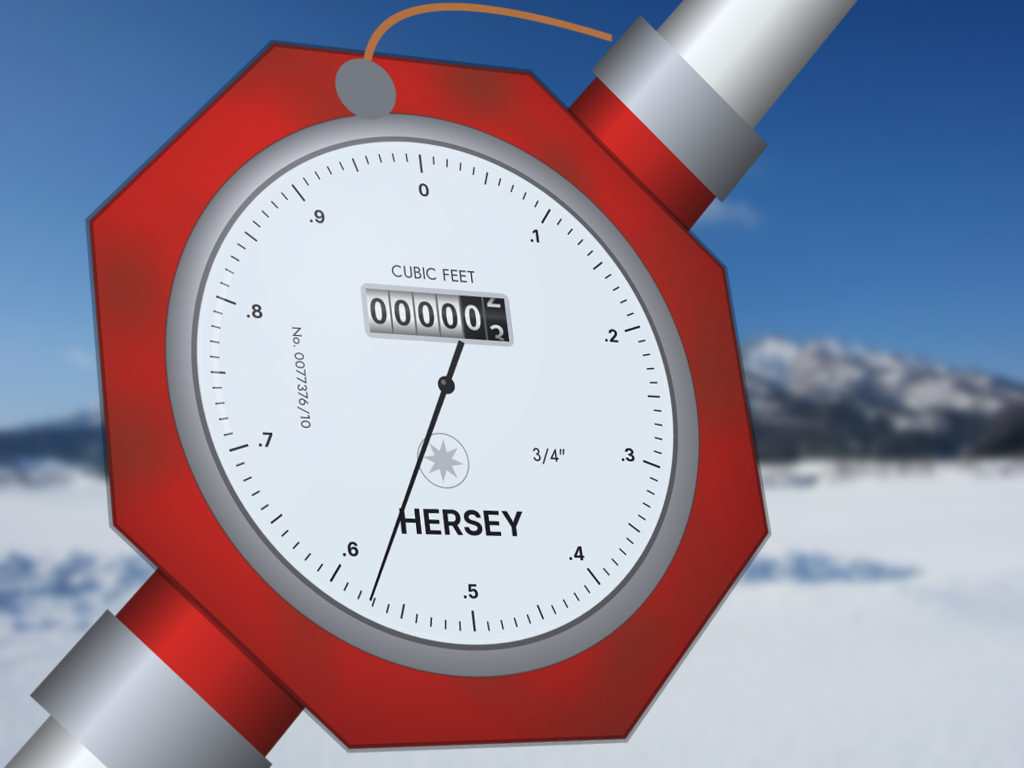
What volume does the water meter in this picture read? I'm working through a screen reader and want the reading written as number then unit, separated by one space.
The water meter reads 2.57 ft³
